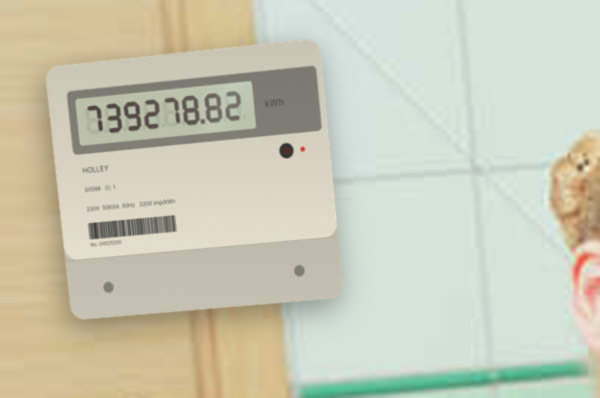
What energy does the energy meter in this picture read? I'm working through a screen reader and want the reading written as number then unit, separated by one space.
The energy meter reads 739278.82 kWh
